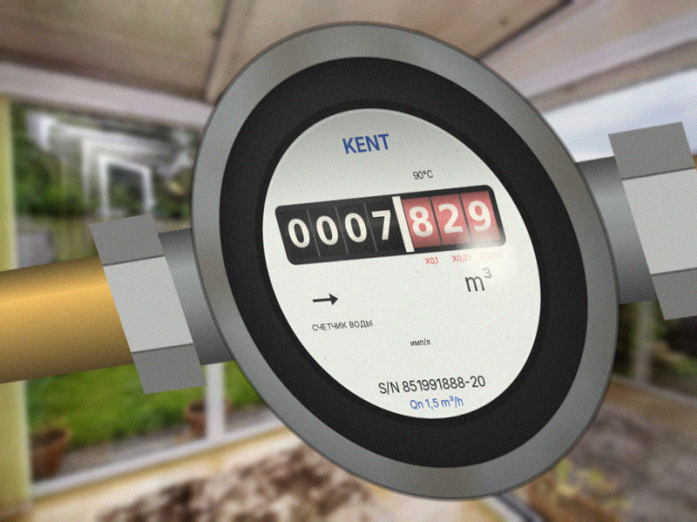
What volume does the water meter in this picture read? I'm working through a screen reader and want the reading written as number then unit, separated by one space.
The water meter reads 7.829 m³
